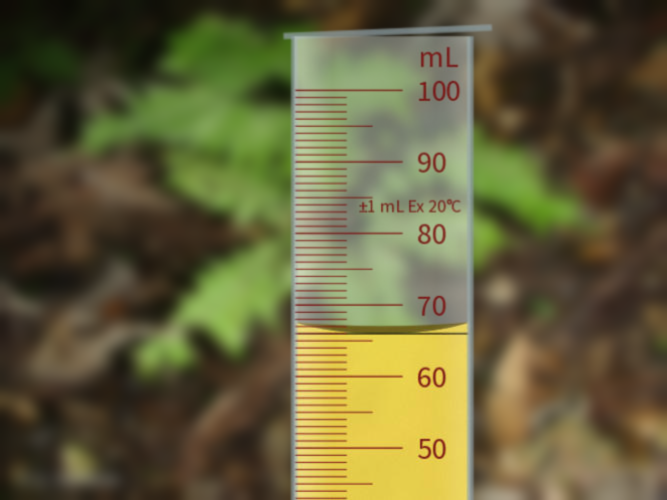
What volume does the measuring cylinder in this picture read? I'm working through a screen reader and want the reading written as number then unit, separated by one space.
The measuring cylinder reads 66 mL
